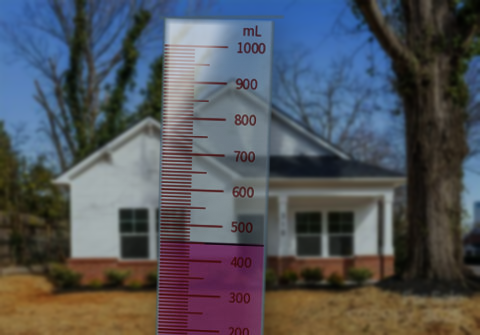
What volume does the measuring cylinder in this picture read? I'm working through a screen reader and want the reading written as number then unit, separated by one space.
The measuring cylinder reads 450 mL
